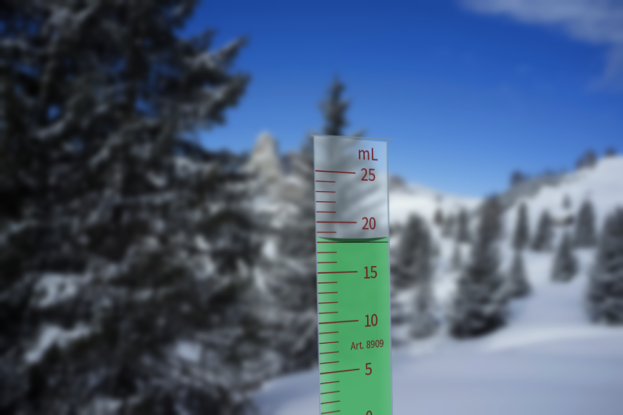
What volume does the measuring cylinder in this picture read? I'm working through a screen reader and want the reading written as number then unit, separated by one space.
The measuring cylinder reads 18 mL
